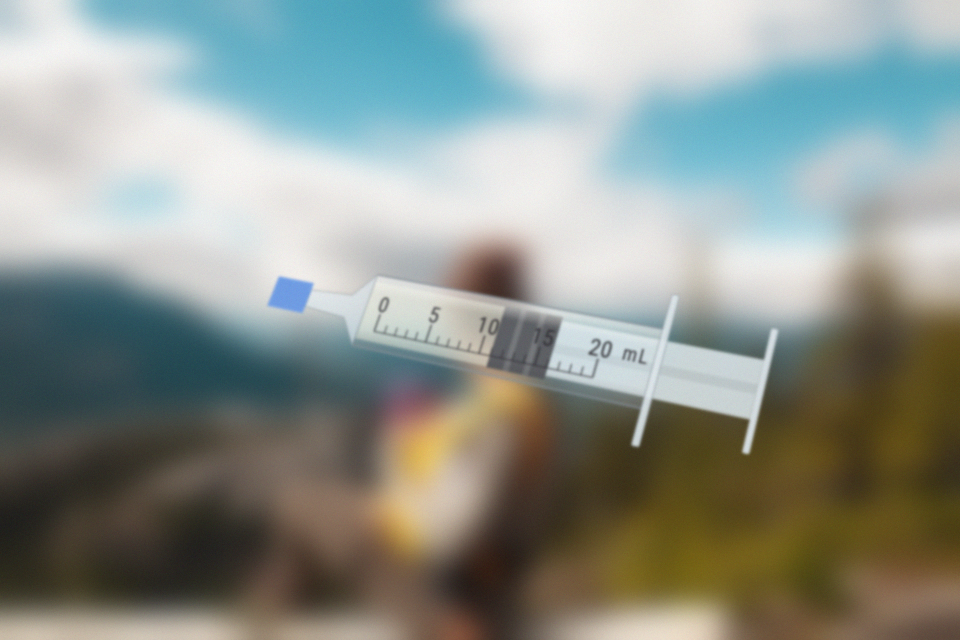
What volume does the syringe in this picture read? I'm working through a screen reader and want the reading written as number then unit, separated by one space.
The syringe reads 11 mL
